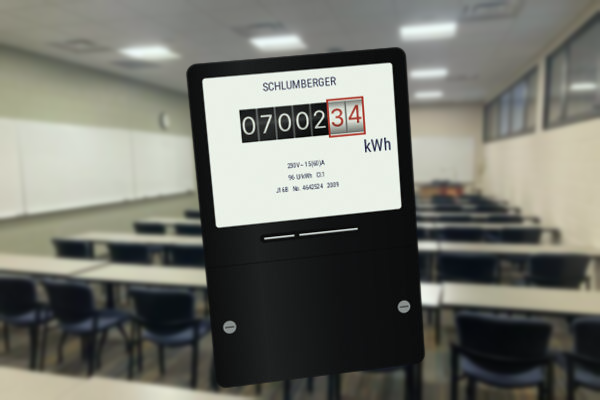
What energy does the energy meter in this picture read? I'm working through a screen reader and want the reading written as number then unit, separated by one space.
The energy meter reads 7002.34 kWh
